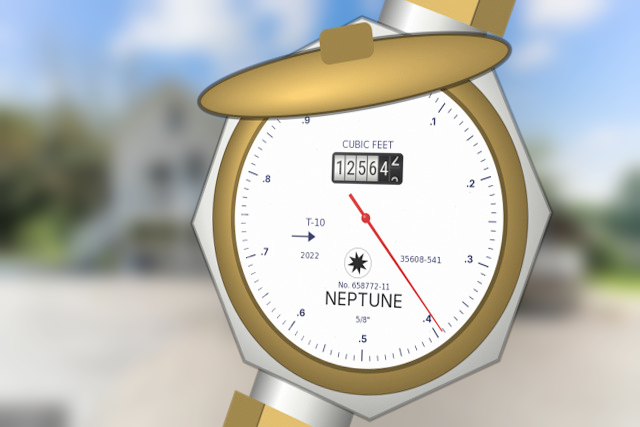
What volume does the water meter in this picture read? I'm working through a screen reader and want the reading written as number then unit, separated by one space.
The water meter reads 125642.39 ft³
